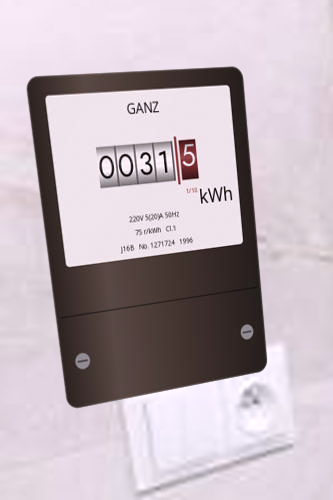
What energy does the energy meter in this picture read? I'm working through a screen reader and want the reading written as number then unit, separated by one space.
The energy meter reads 31.5 kWh
